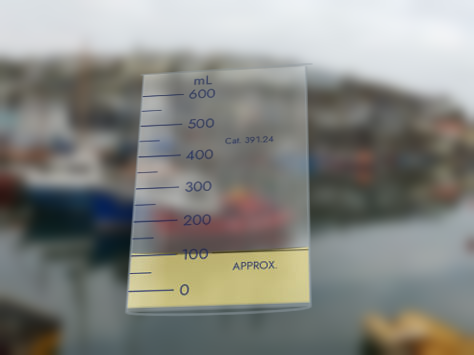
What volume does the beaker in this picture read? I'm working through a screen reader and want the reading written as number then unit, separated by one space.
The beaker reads 100 mL
